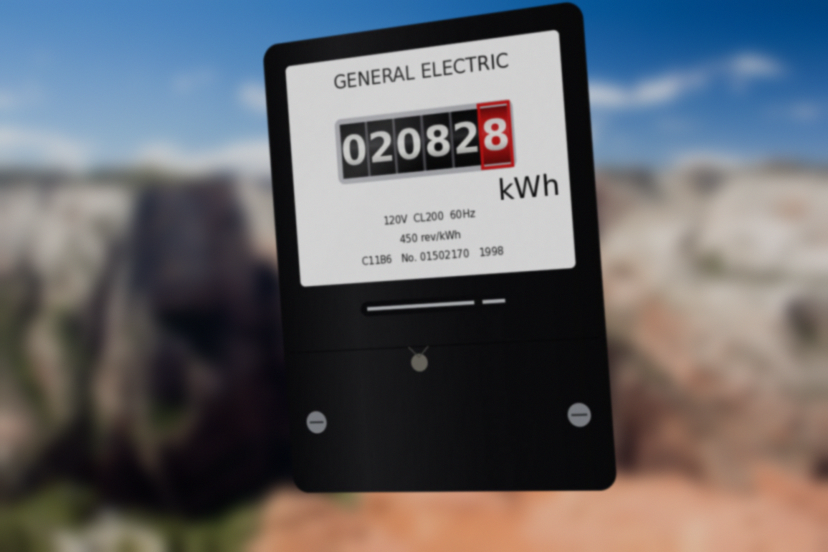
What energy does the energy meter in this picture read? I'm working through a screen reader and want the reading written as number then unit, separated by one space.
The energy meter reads 2082.8 kWh
